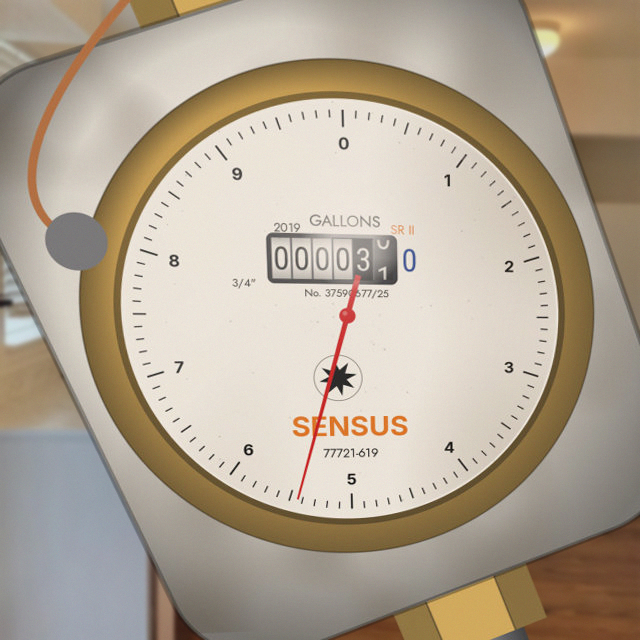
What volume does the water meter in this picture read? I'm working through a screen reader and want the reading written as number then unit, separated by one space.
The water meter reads 305.4 gal
